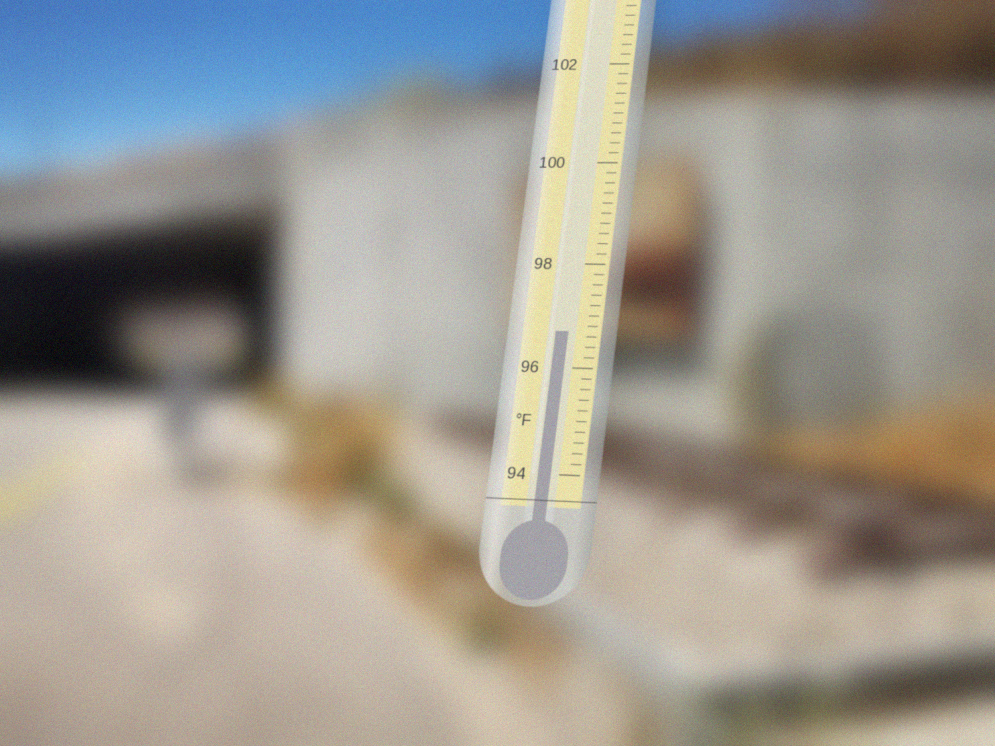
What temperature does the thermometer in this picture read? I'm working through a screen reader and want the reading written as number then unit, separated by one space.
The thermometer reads 96.7 °F
